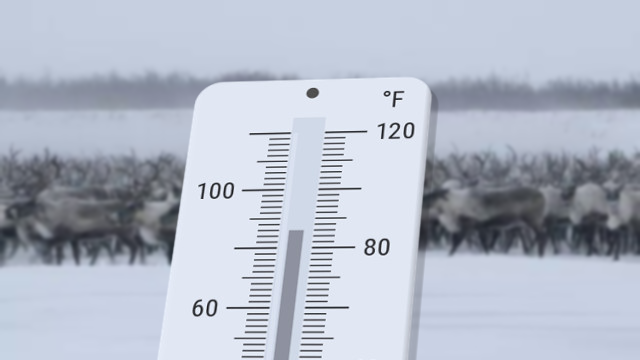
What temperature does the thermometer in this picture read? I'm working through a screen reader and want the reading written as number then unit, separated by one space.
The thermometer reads 86 °F
